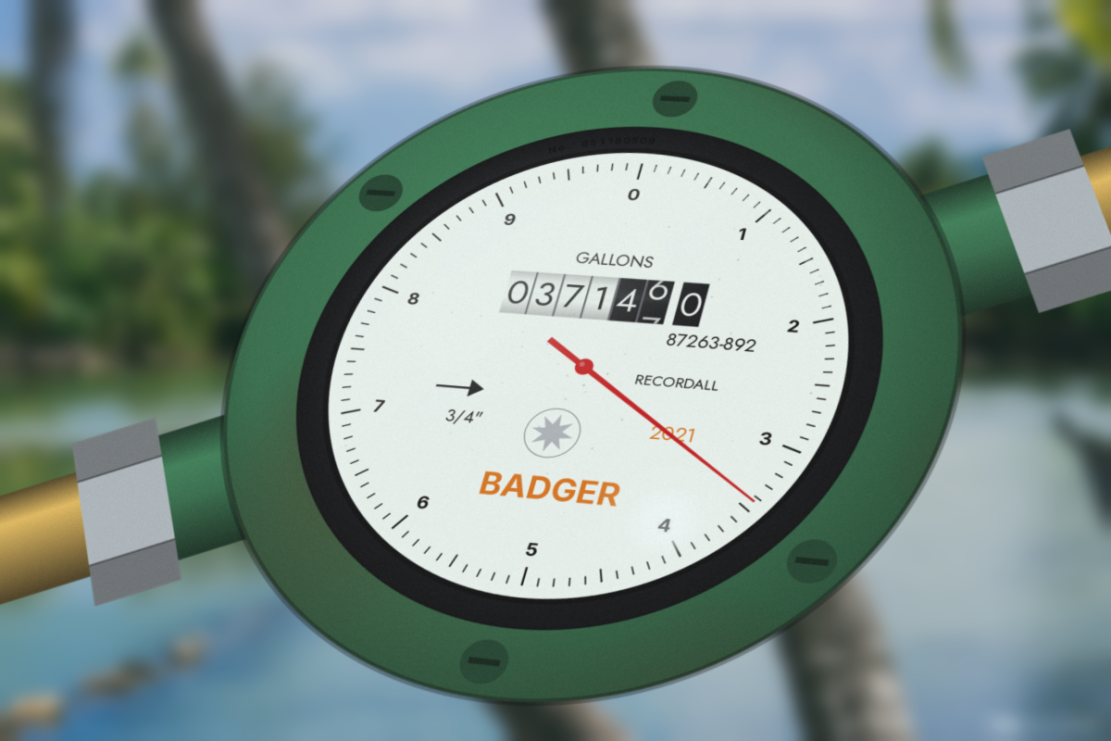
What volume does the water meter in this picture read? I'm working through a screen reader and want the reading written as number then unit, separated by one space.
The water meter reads 371463.4 gal
